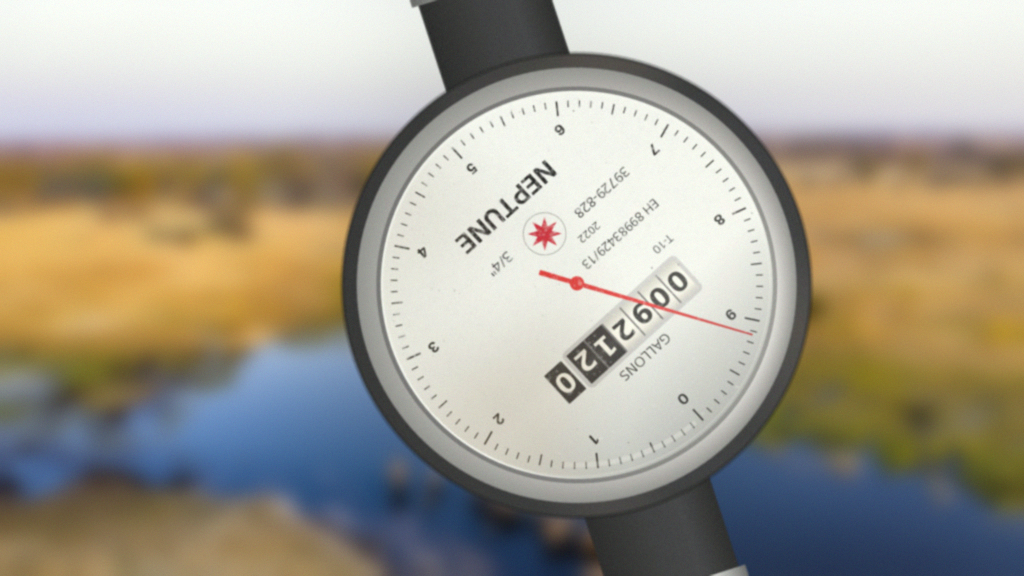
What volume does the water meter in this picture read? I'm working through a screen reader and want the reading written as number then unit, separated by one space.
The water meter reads 92119.1 gal
